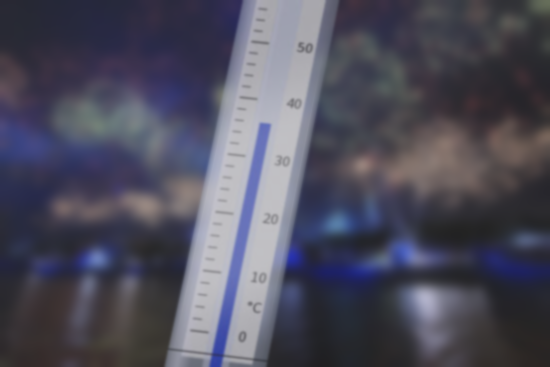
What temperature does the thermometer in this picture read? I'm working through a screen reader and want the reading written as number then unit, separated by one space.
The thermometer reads 36 °C
